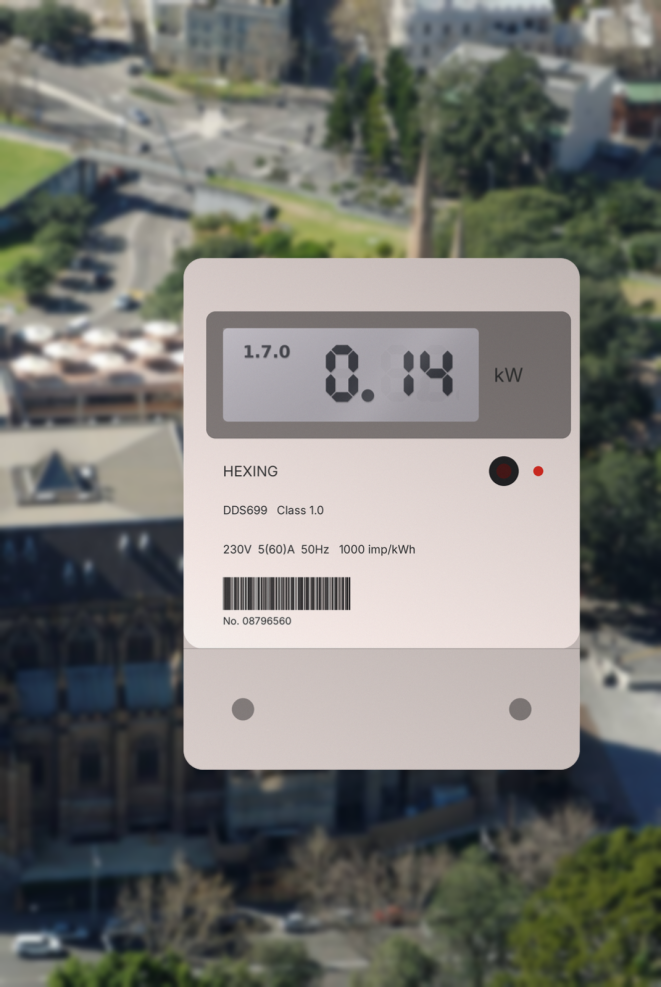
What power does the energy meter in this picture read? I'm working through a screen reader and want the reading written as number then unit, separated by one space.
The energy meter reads 0.14 kW
